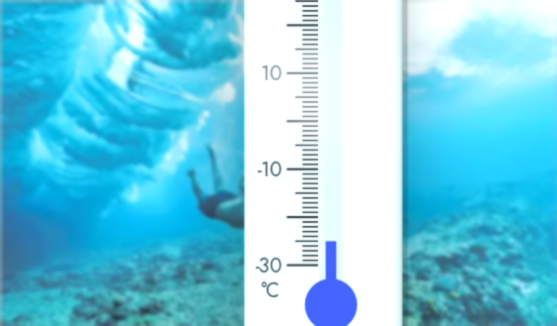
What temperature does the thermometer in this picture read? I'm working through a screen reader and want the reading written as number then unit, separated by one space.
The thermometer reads -25 °C
